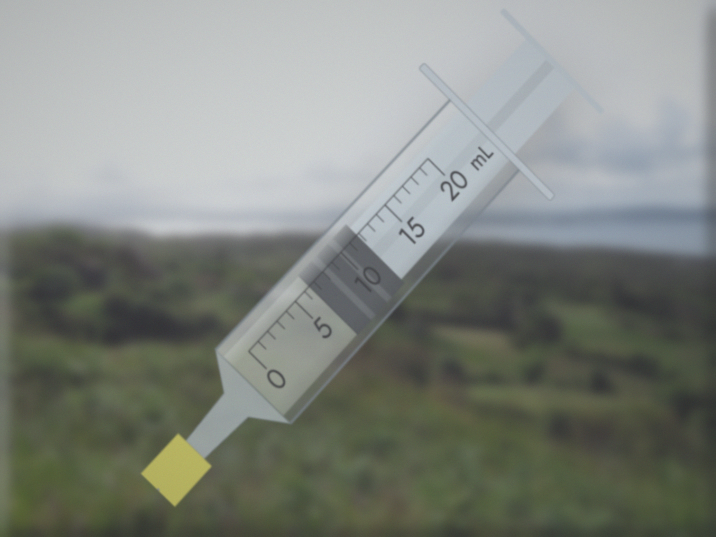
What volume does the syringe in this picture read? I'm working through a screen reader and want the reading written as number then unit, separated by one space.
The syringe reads 6.5 mL
